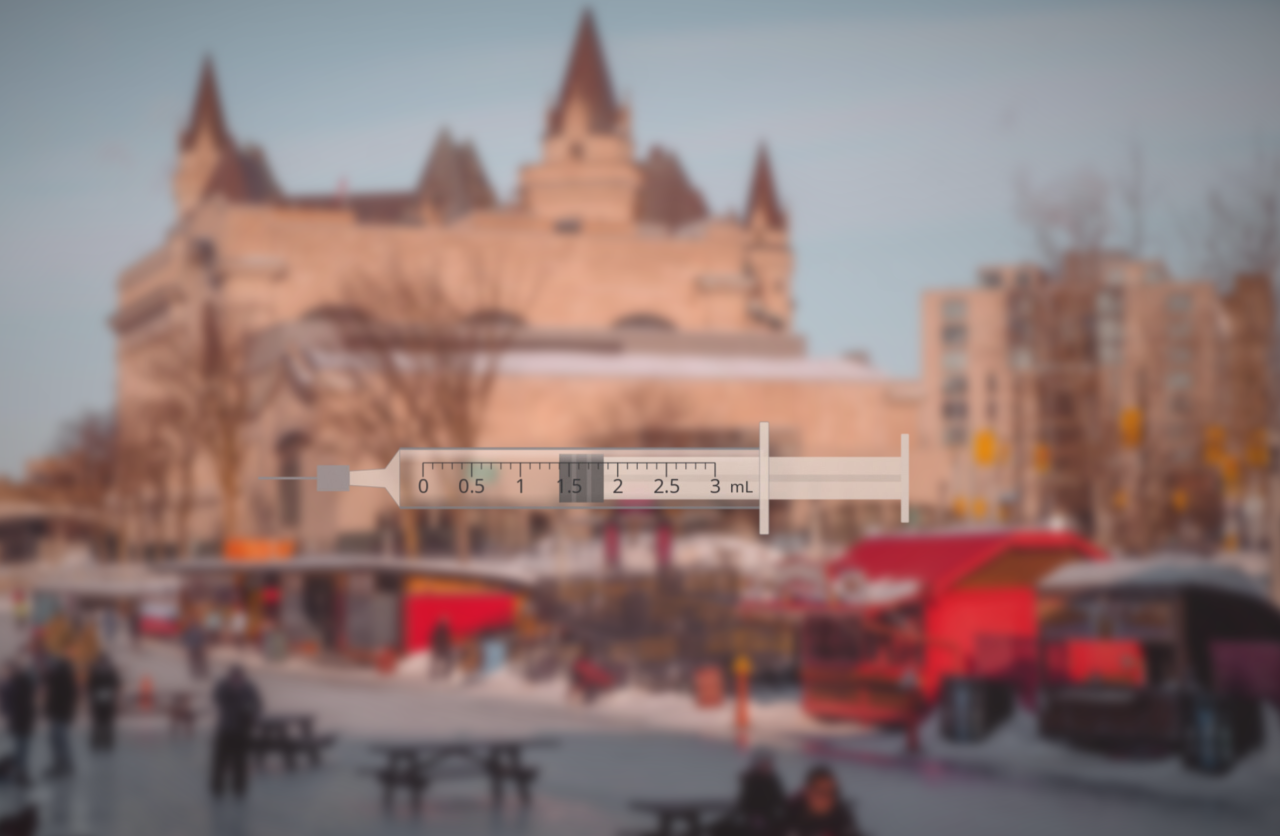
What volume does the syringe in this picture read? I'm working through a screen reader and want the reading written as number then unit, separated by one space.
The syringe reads 1.4 mL
